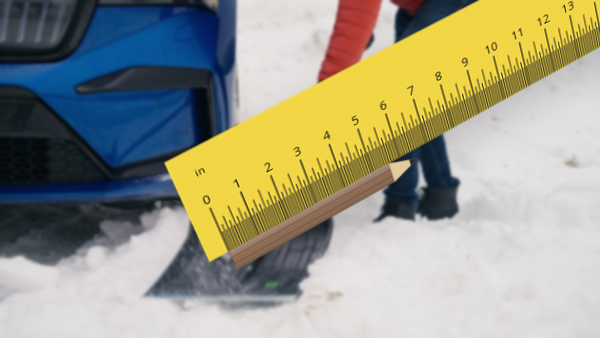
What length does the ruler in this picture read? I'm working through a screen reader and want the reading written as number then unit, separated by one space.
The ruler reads 6.5 in
